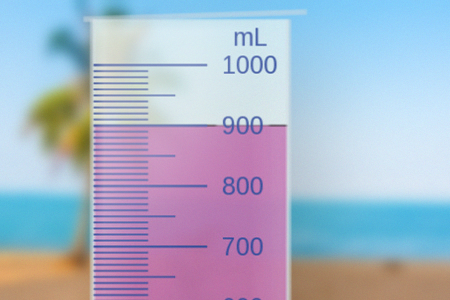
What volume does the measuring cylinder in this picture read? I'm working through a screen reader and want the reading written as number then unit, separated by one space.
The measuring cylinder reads 900 mL
